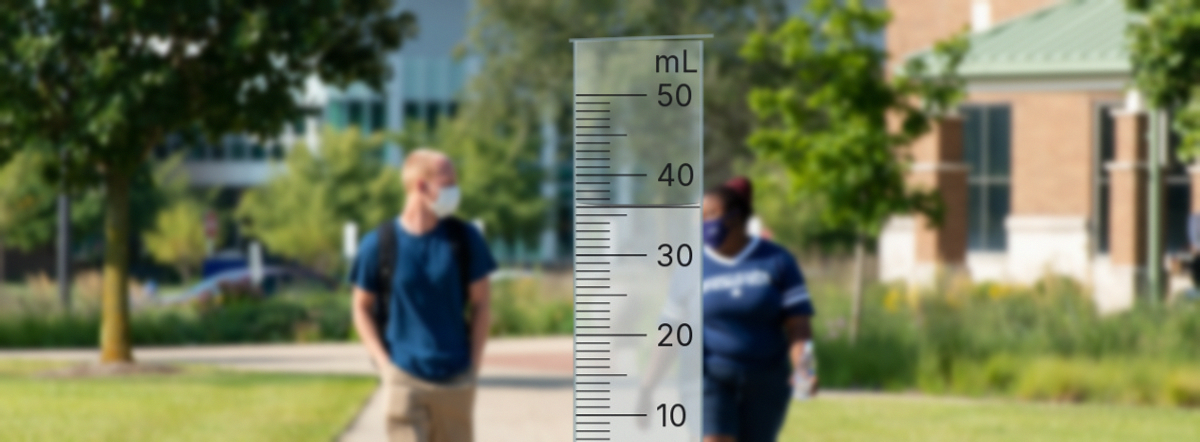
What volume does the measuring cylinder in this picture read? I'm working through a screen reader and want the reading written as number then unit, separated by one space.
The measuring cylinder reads 36 mL
